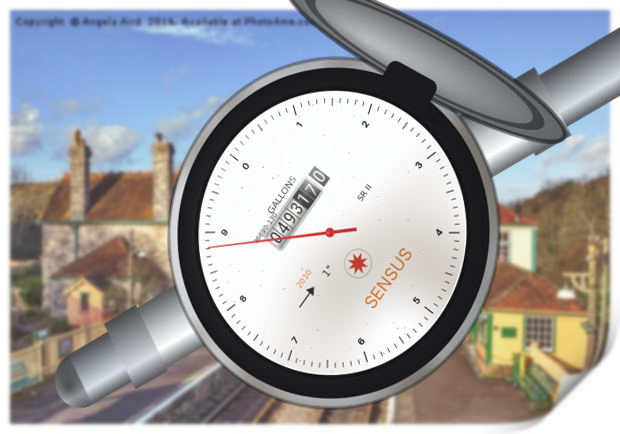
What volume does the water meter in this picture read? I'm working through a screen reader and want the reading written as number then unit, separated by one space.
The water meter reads 493168.8 gal
